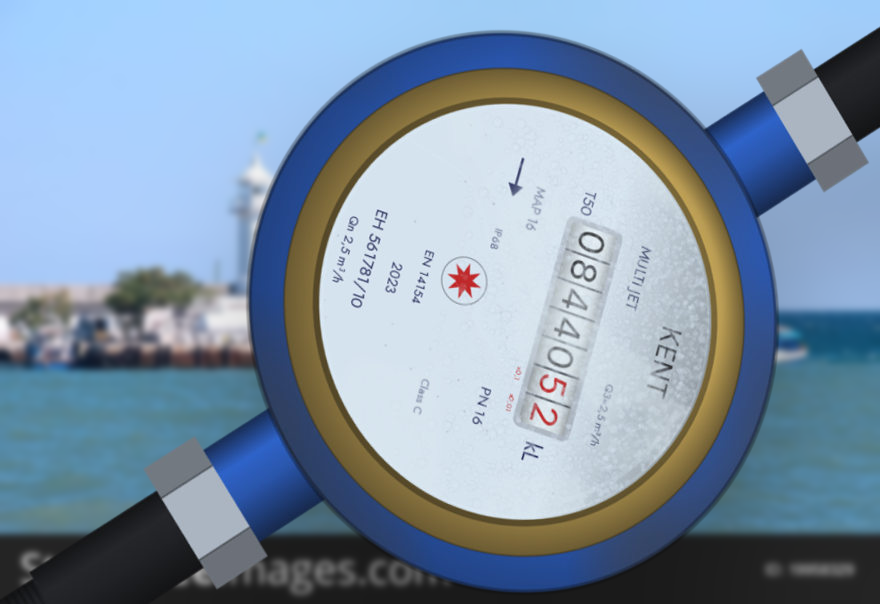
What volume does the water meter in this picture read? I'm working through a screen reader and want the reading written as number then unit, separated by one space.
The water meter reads 8440.52 kL
